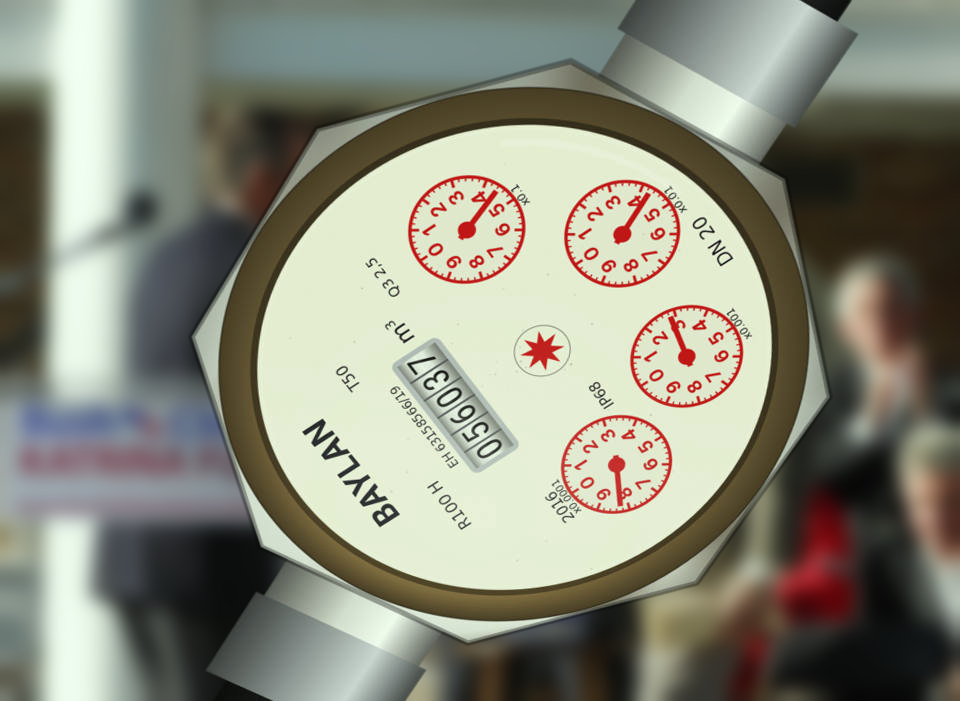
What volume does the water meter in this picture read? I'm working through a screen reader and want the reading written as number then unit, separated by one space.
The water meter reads 56037.4428 m³
